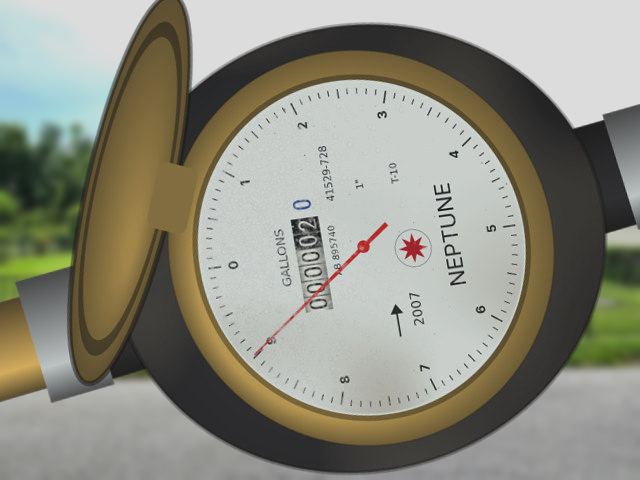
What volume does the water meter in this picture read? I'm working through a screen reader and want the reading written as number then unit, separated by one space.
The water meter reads 19.0 gal
